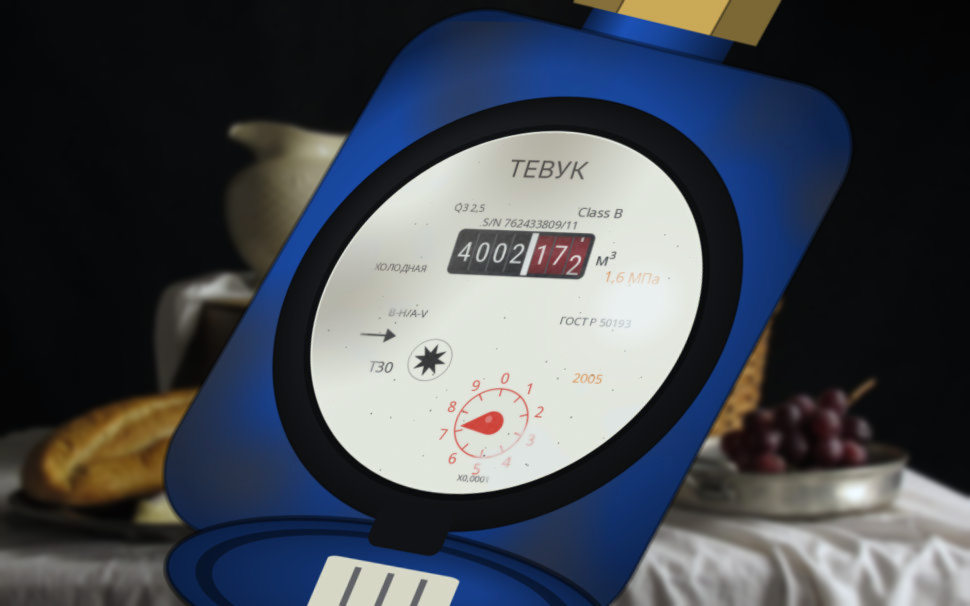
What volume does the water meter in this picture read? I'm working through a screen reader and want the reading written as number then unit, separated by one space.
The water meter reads 4002.1717 m³
